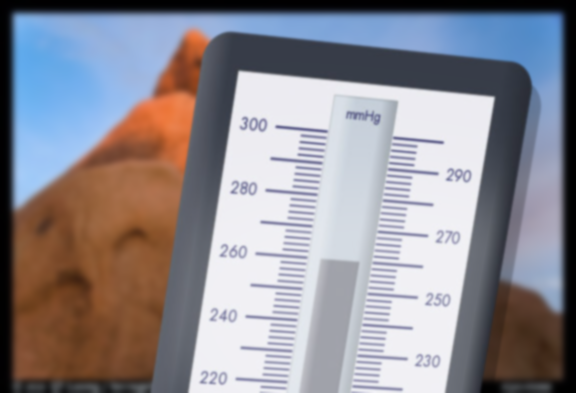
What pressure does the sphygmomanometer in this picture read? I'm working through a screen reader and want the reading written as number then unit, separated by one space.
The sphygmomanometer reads 260 mmHg
